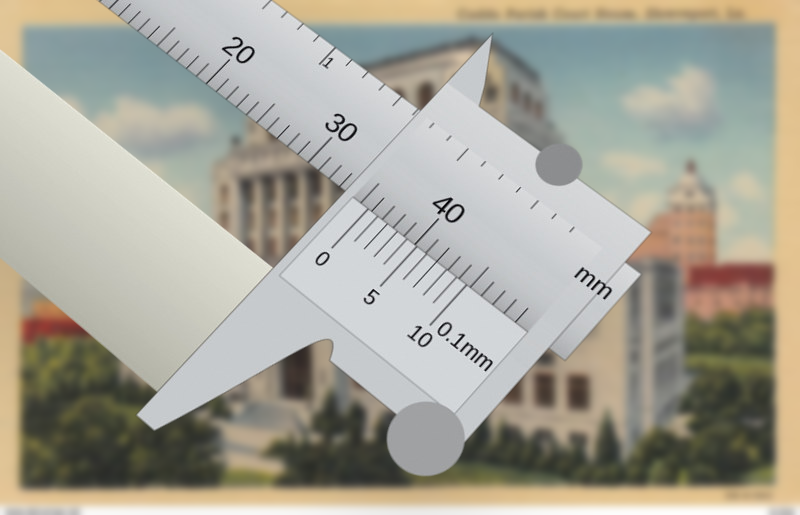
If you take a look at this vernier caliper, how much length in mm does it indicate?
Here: 35.7 mm
